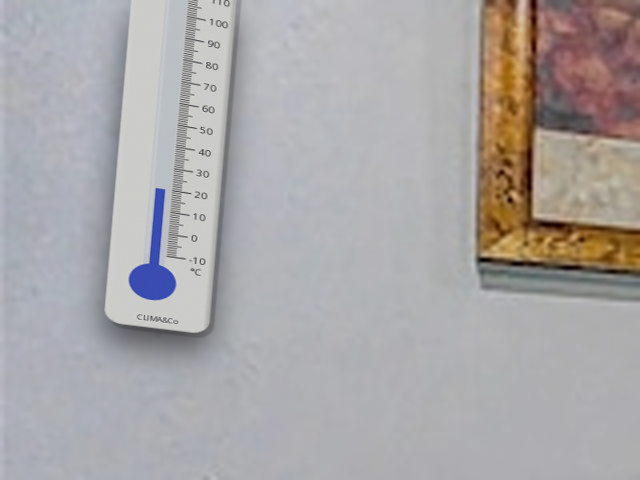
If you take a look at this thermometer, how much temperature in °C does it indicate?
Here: 20 °C
